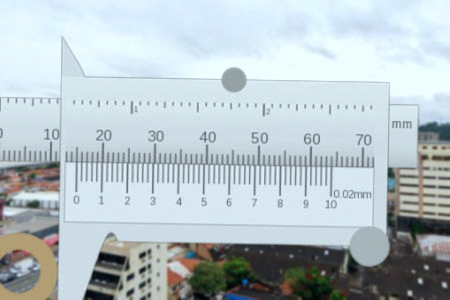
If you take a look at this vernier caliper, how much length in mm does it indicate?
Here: 15.0 mm
